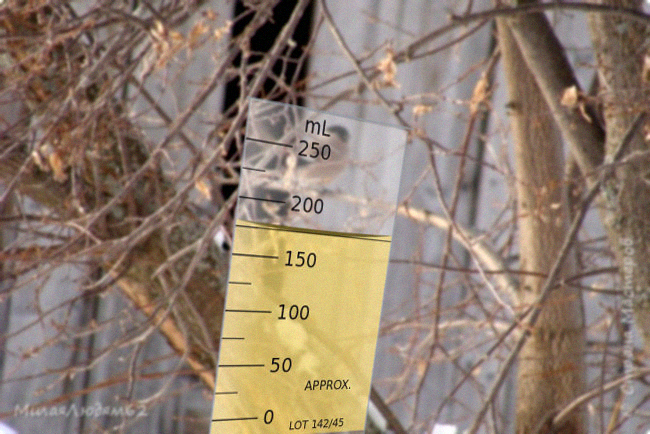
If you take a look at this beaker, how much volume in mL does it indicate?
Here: 175 mL
